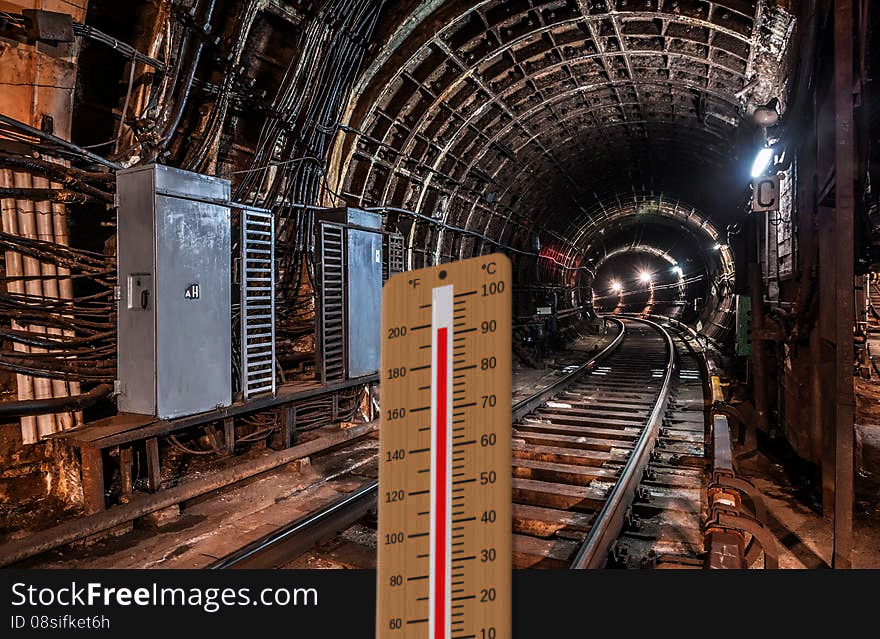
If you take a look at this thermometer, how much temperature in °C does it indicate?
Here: 92 °C
